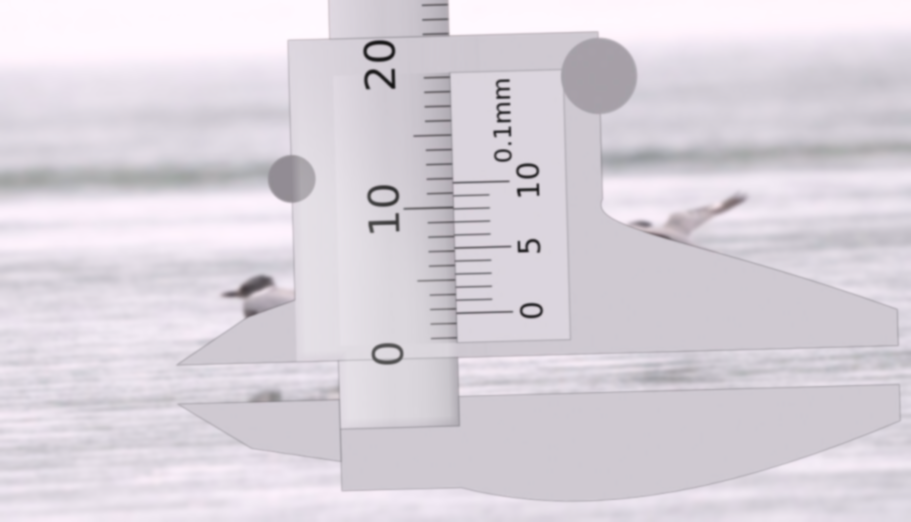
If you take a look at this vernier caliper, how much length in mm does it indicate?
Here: 2.7 mm
